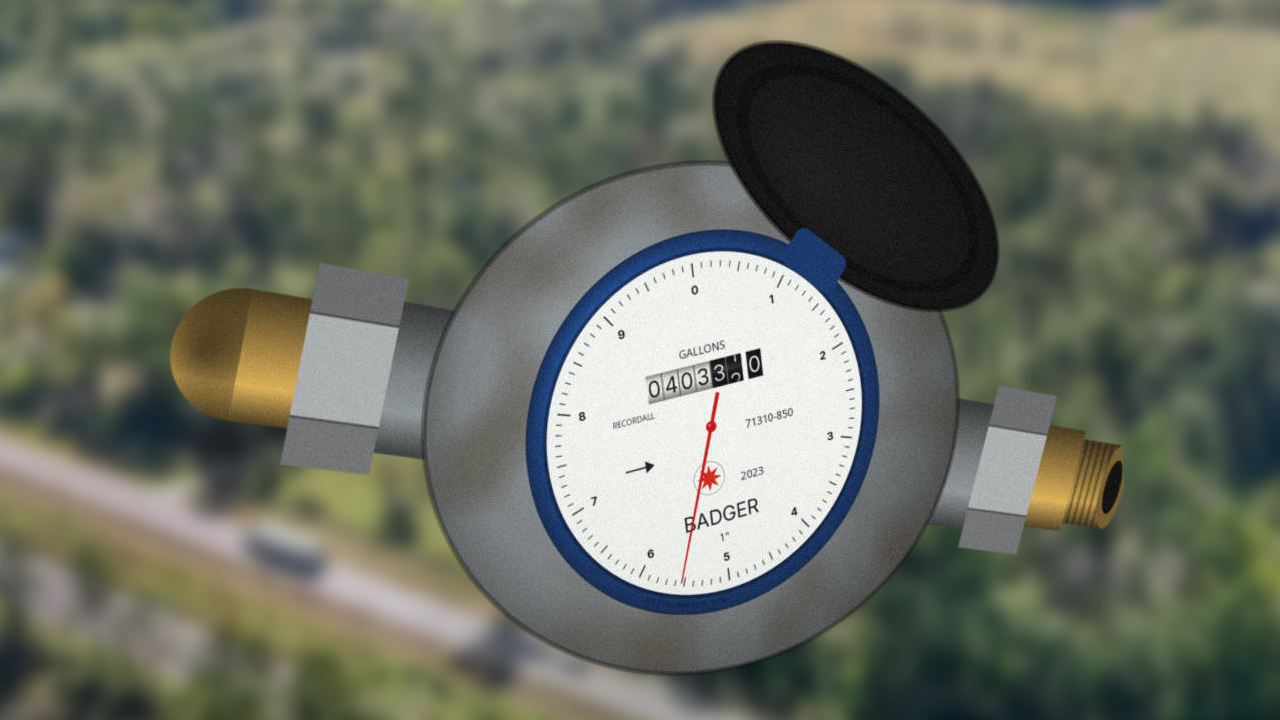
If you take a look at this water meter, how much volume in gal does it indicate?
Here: 403315.5 gal
